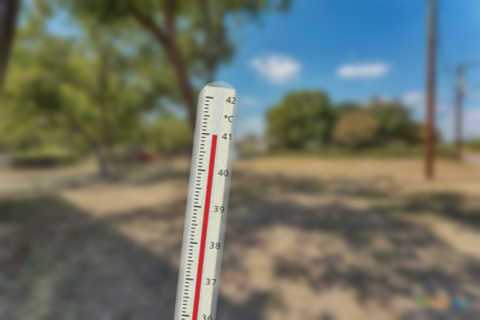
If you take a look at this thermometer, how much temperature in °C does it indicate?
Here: 41 °C
